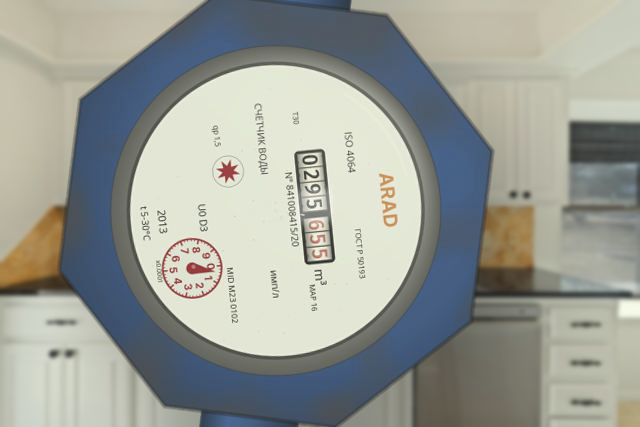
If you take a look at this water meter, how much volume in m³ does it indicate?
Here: 295.6550 m³
